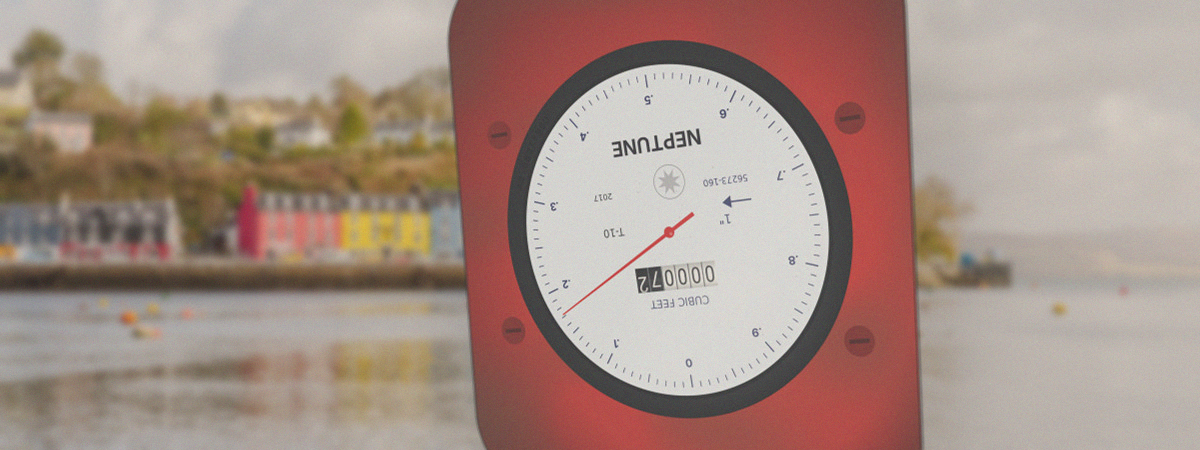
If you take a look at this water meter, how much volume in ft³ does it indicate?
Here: 72.17 ft³
